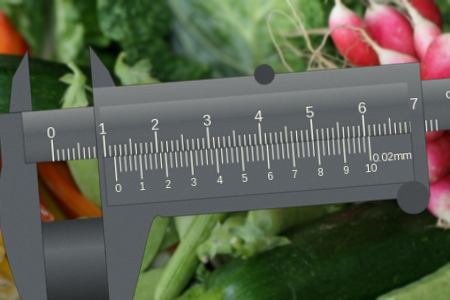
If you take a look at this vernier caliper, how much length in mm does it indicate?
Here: 11.8 mm
